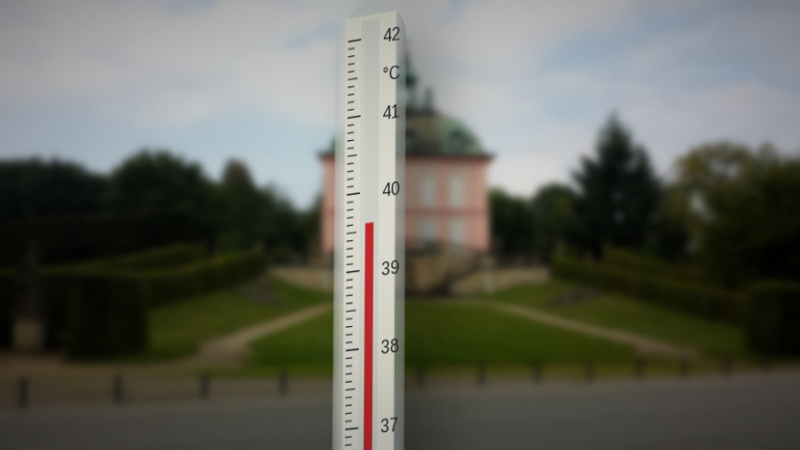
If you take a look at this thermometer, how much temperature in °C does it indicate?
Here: 39.6 °C
